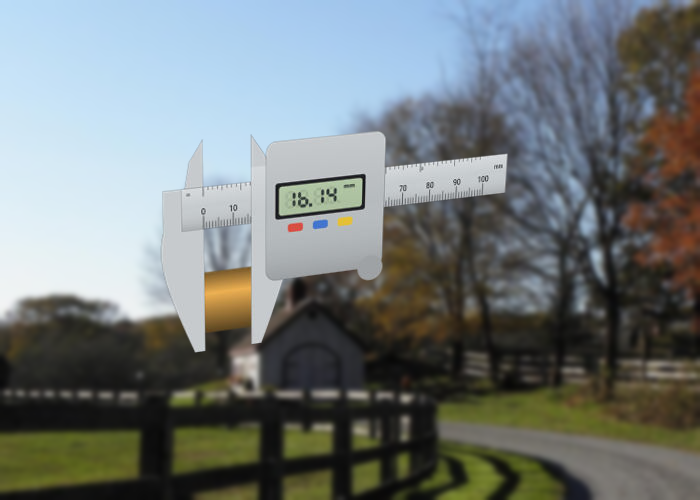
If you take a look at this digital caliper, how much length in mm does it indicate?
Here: 16.14 mm
